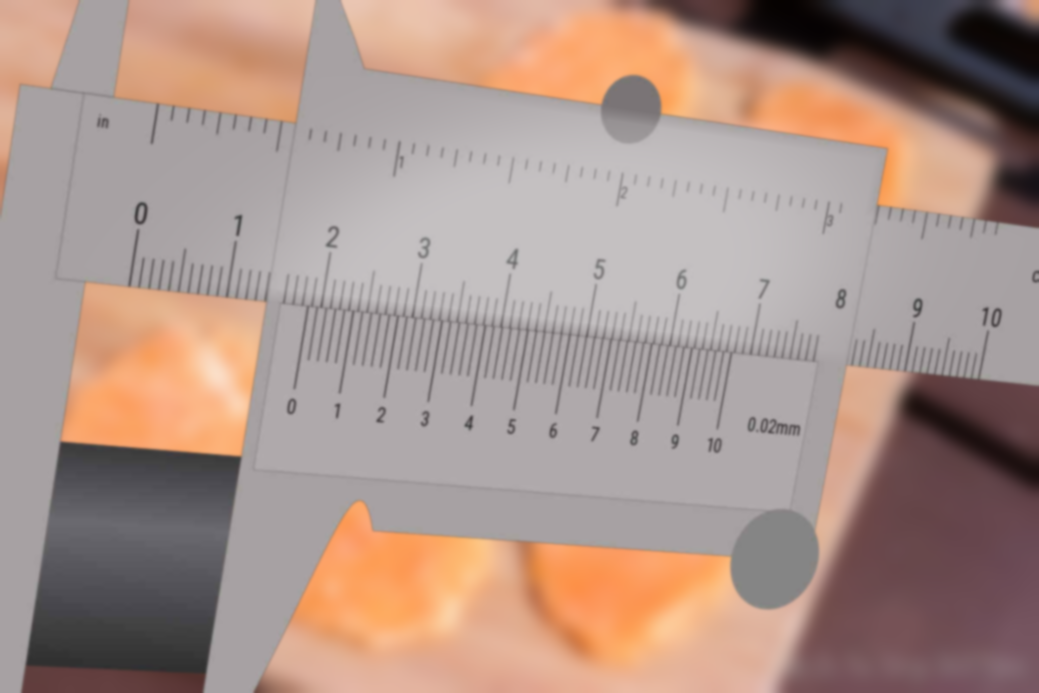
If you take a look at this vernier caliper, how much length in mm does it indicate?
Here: 18.6 mm
